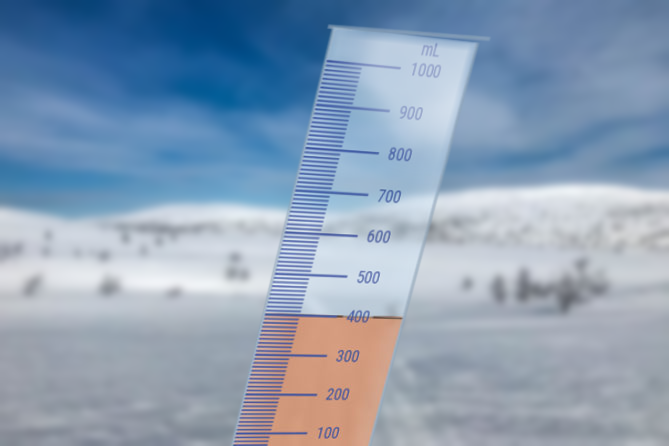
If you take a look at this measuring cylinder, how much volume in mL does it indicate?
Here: 400 mL
